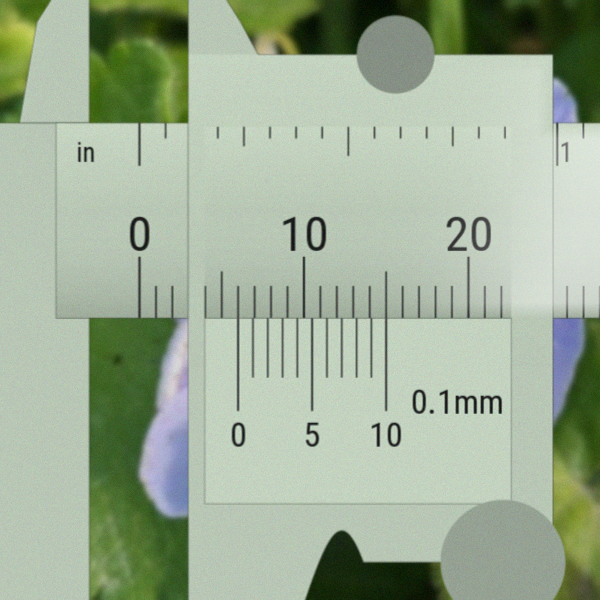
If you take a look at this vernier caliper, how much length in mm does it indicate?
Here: 6.0 mm
